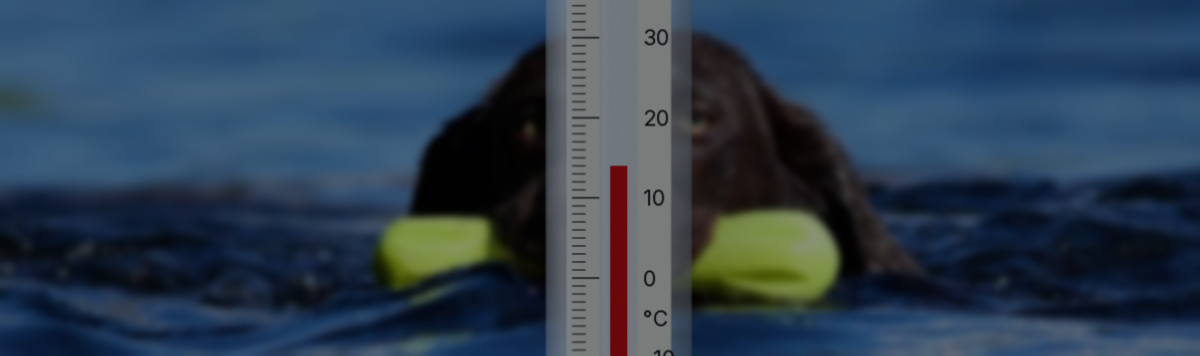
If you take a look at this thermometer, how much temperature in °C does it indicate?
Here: 14 °C
